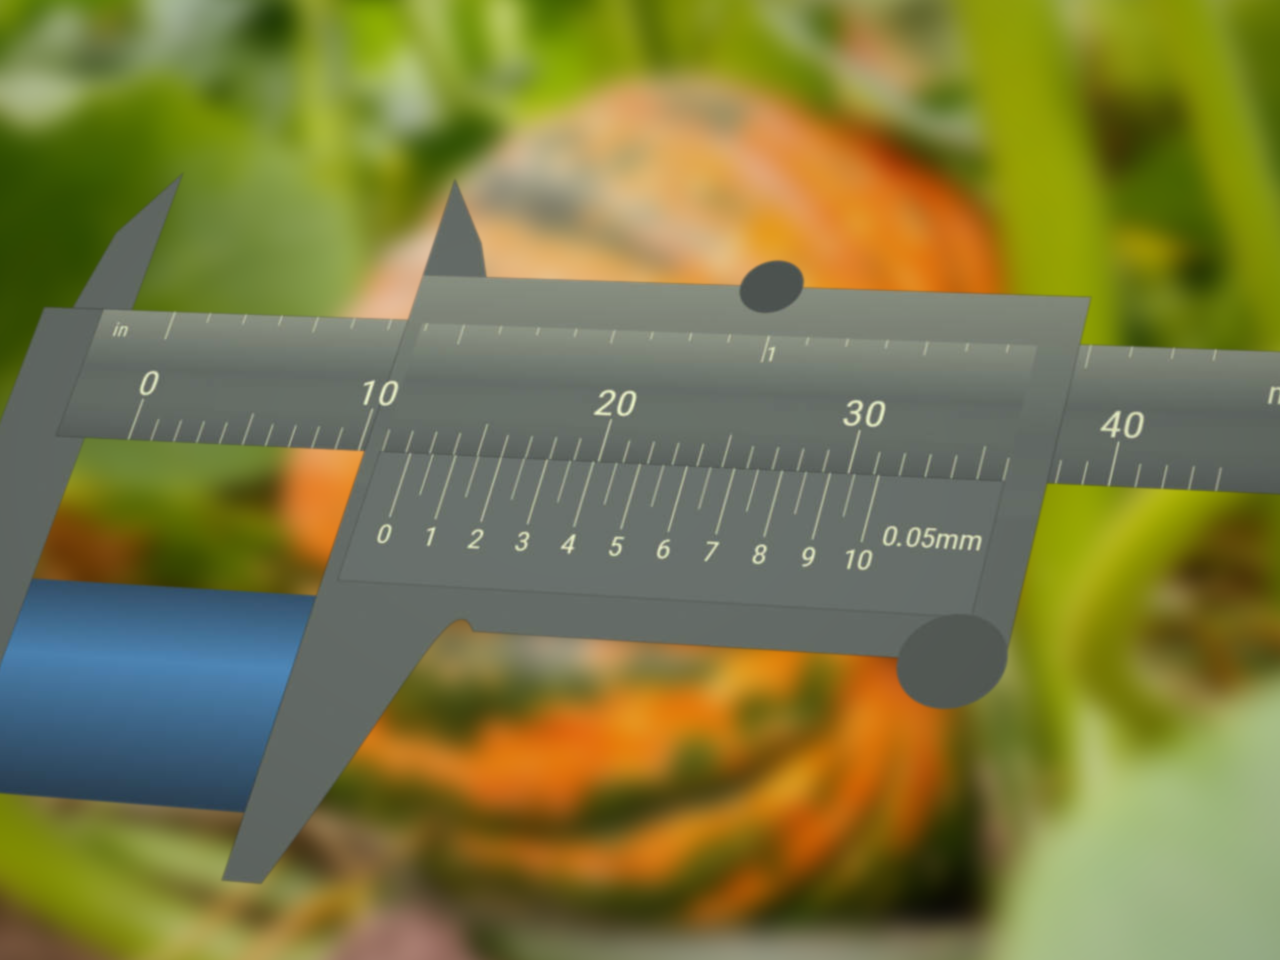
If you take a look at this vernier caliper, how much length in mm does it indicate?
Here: 12.2 mm
